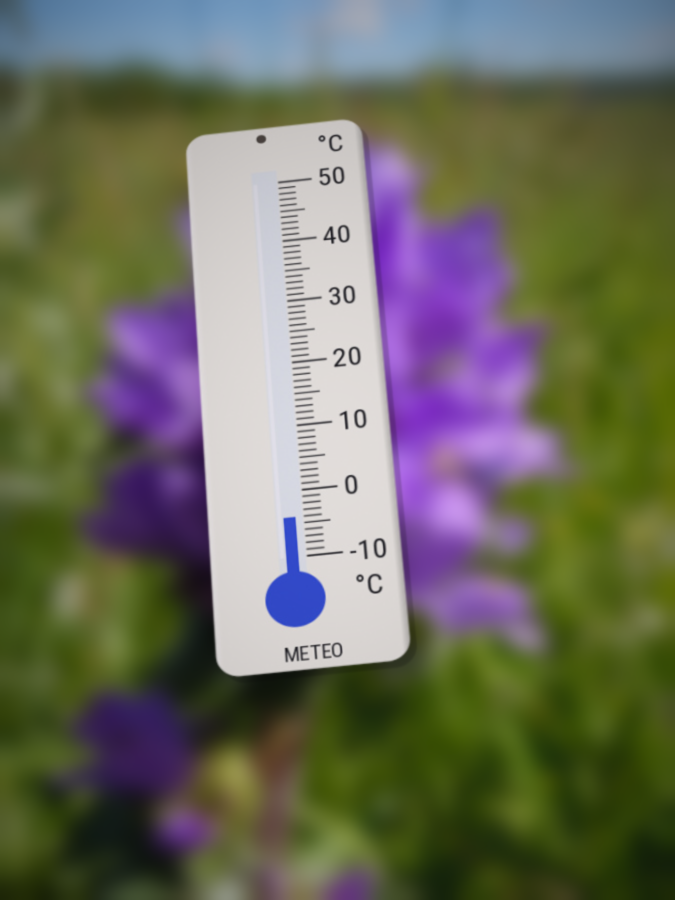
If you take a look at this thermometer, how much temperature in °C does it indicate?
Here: -4 °C
